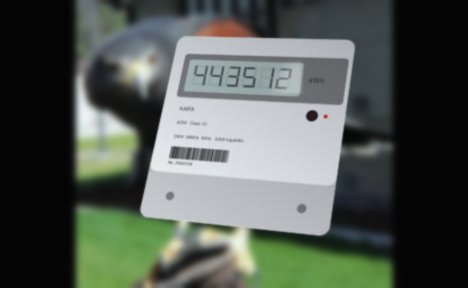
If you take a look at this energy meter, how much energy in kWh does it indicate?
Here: 443512 kWh
